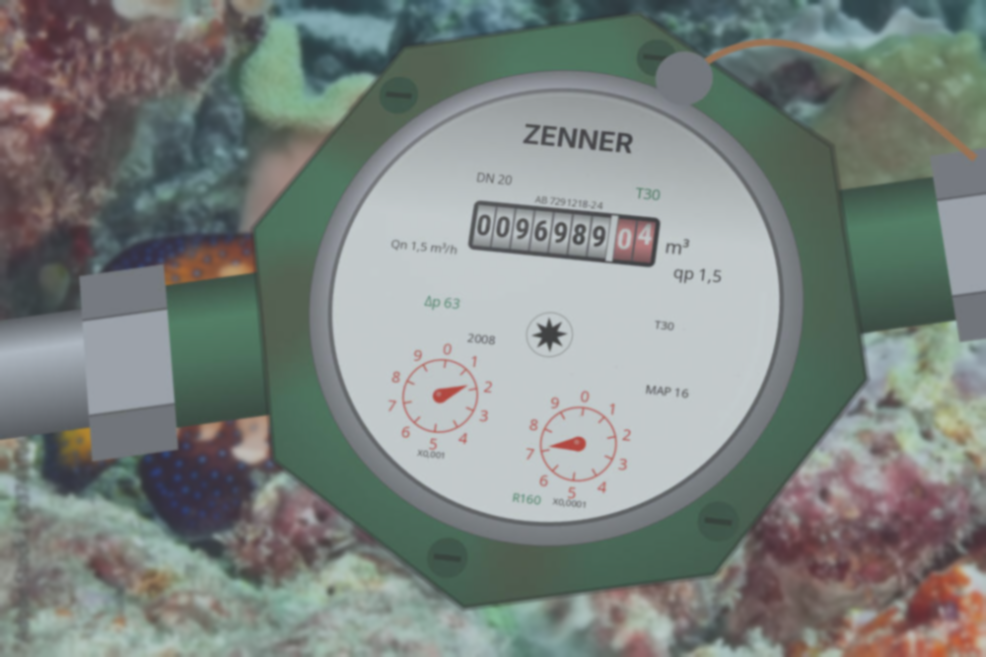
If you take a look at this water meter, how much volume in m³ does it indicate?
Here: 96989.0417 m³
